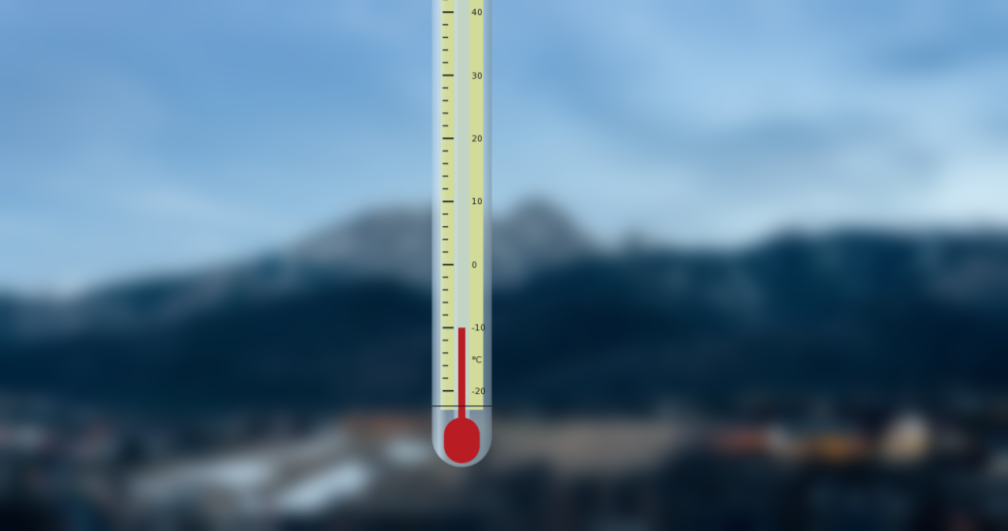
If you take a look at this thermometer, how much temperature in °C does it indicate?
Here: -10 °C
